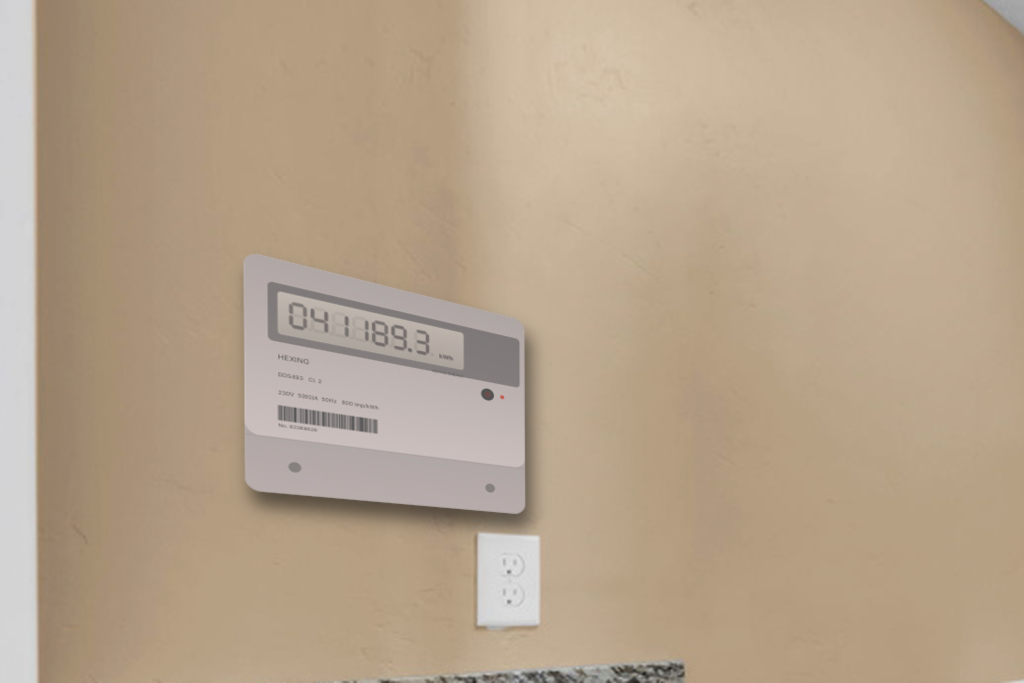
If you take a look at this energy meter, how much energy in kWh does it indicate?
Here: 41189.3 kWh
